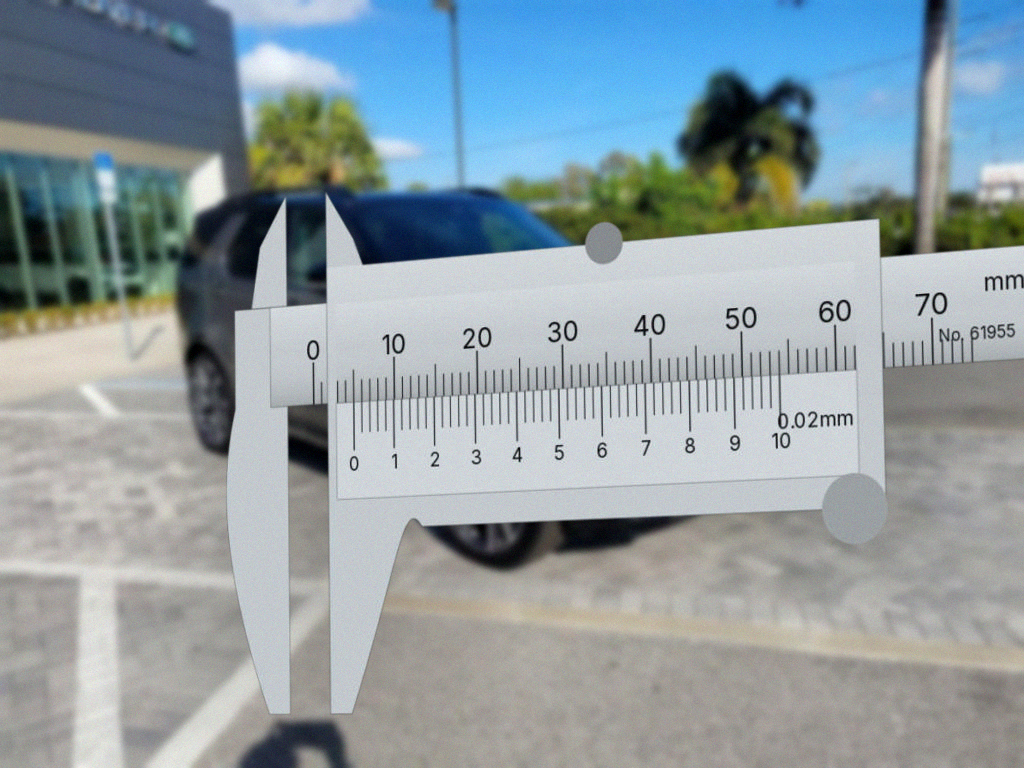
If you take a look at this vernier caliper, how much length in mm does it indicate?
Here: 5.0 mm
